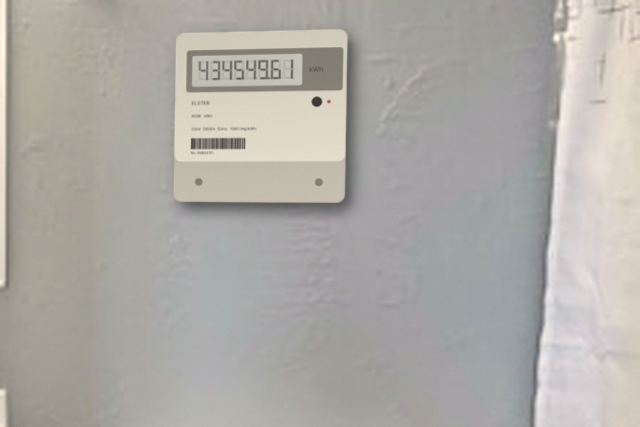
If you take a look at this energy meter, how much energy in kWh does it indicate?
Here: 434549.61 kWh
